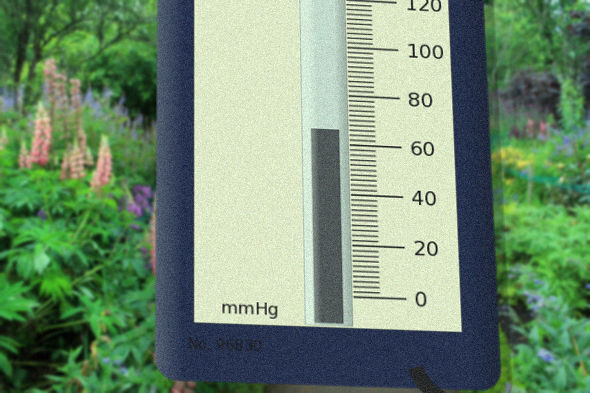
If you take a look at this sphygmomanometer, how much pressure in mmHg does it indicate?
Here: 66 mmHg
